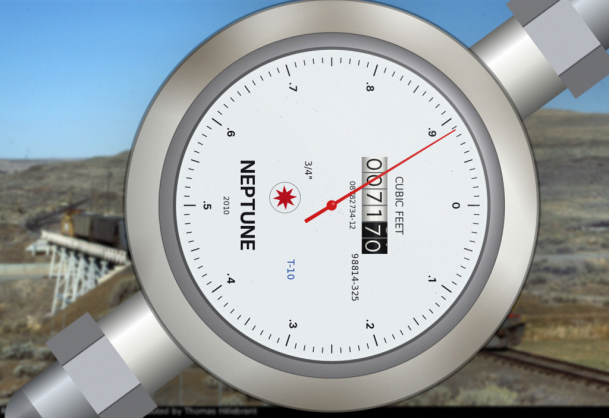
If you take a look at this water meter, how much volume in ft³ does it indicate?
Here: 7169.91 ft³
